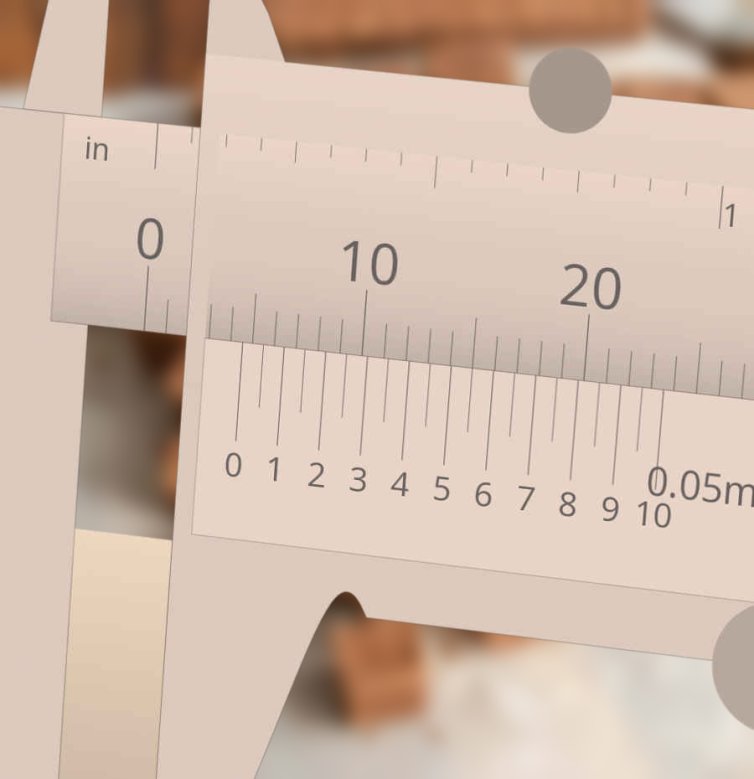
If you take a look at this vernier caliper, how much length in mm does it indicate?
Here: 4.55 mm
